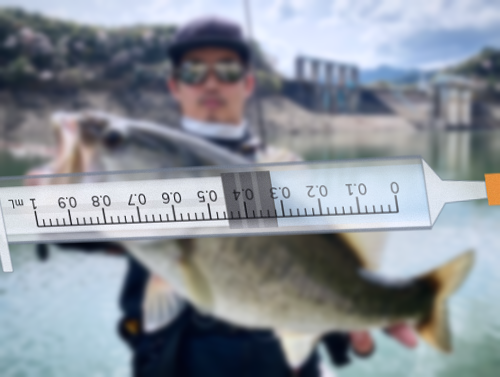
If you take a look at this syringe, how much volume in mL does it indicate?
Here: 0.32 mL
